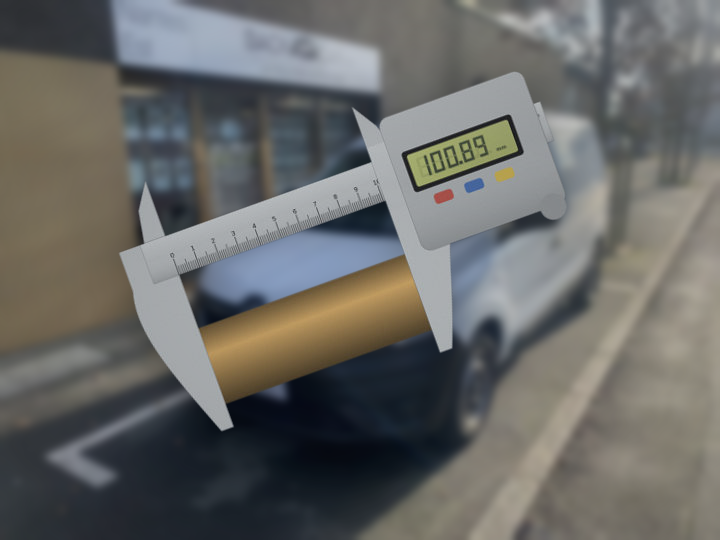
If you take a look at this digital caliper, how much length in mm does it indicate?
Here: 100.89 mm
